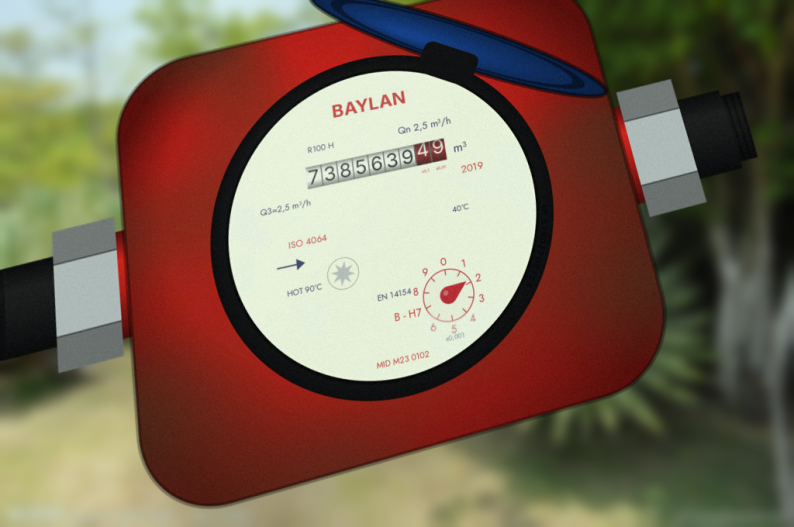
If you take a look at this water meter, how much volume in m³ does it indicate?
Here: 7385639.491 m³
